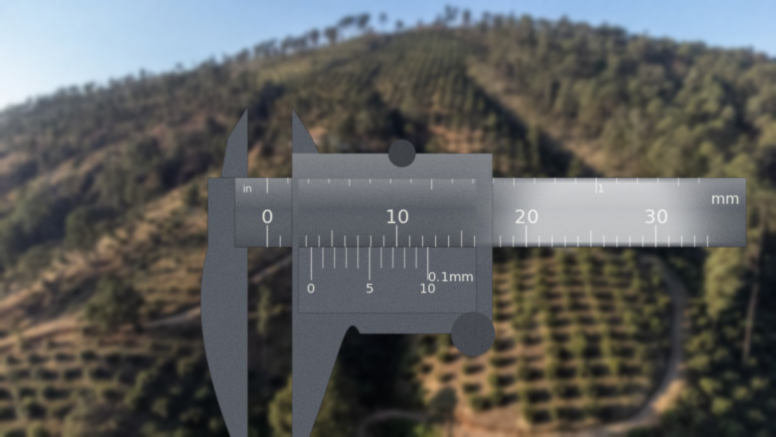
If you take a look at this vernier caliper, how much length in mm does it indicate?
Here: 3.4 mm
